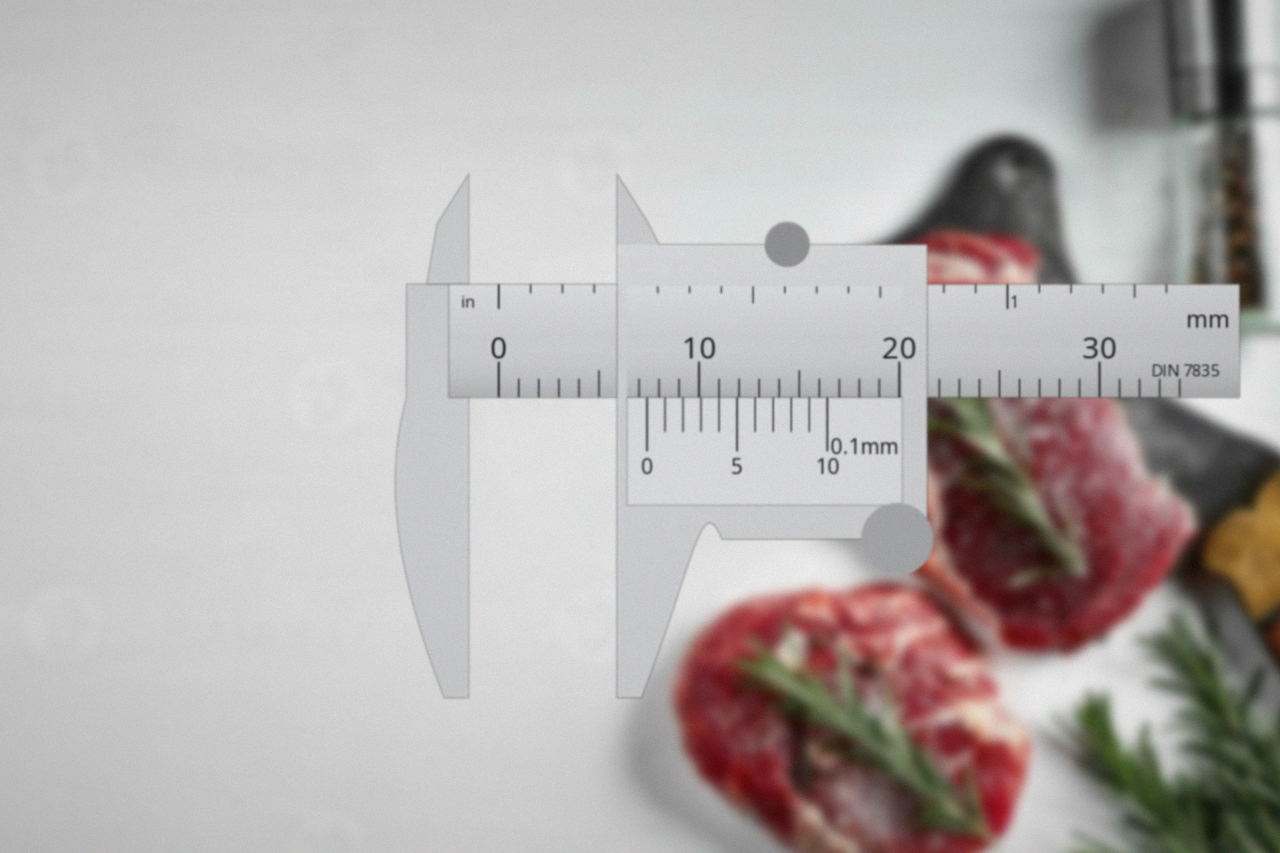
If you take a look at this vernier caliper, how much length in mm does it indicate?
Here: 7.4 mm
